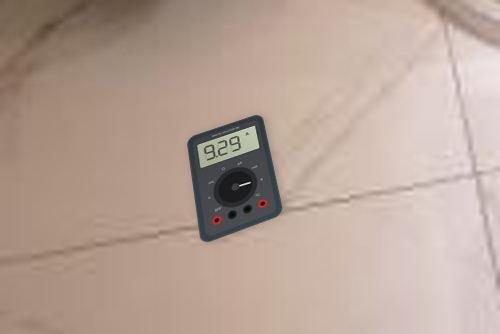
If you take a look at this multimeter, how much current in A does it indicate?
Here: 9.29 A
